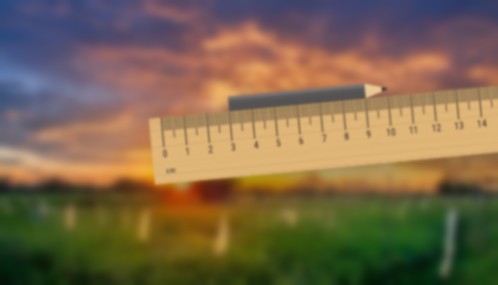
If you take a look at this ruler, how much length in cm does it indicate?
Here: 7 cm
